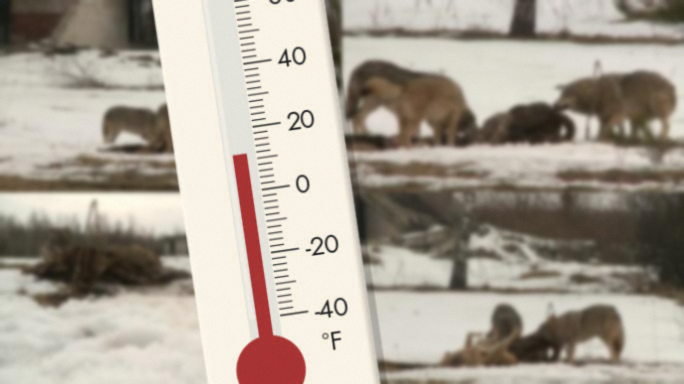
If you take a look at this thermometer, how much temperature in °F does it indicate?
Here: 12 °F
